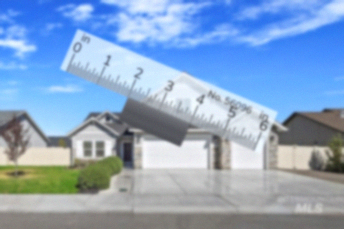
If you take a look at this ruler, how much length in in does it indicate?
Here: 2 in
